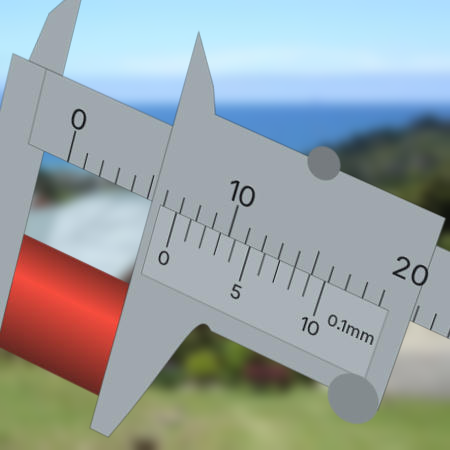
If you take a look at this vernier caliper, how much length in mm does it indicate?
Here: 6.8 mm
